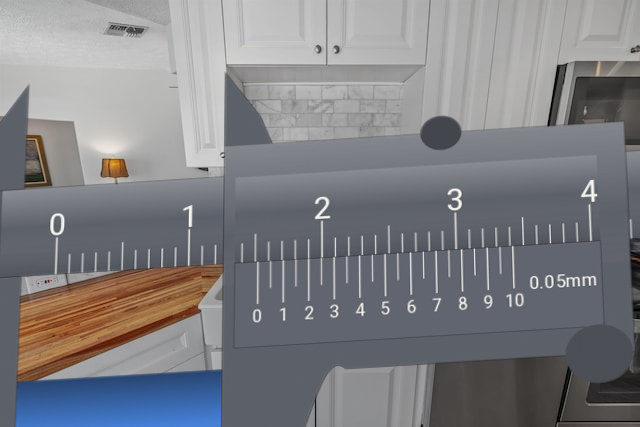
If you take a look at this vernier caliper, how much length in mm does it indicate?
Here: 15.2 mm
